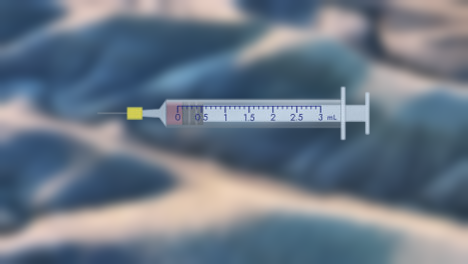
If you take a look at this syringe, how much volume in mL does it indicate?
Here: 0.1 mL
